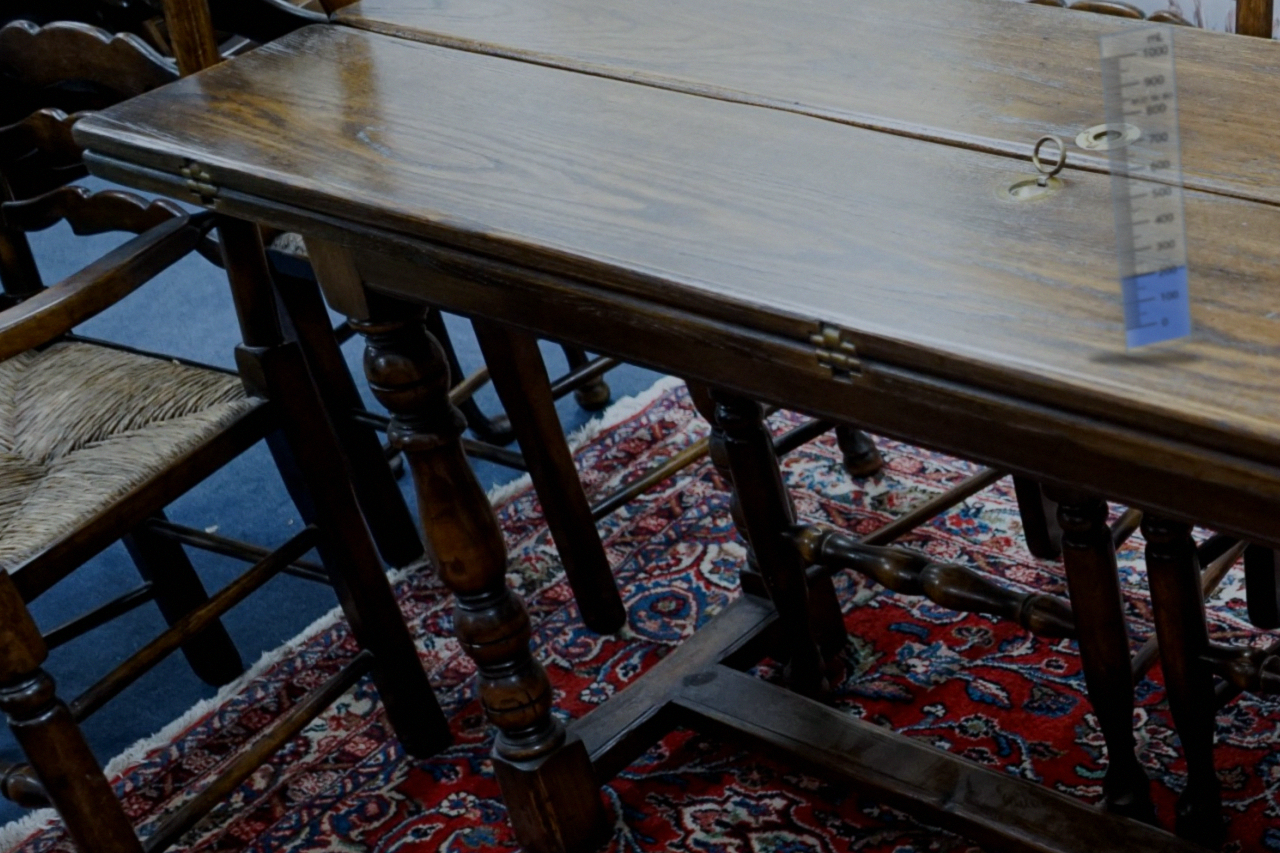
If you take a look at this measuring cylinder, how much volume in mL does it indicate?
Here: 200 mL
